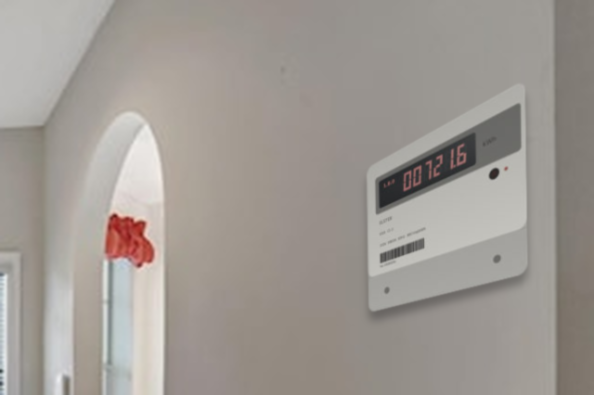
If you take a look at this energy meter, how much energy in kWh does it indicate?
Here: 721.6 kWh
